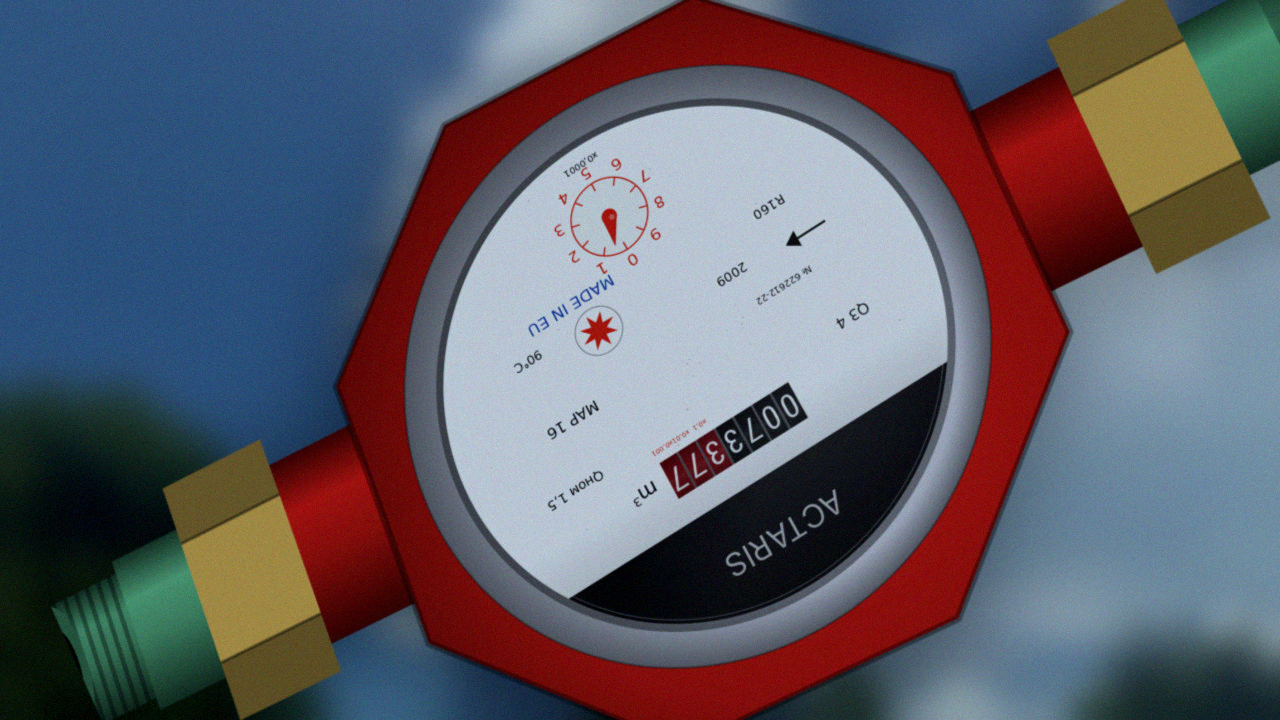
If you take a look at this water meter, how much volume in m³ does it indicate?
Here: 73.3770 m³
